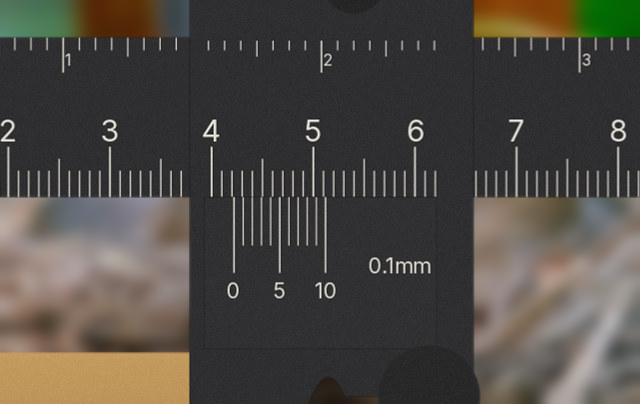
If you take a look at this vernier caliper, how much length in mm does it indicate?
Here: 42.2 mm
